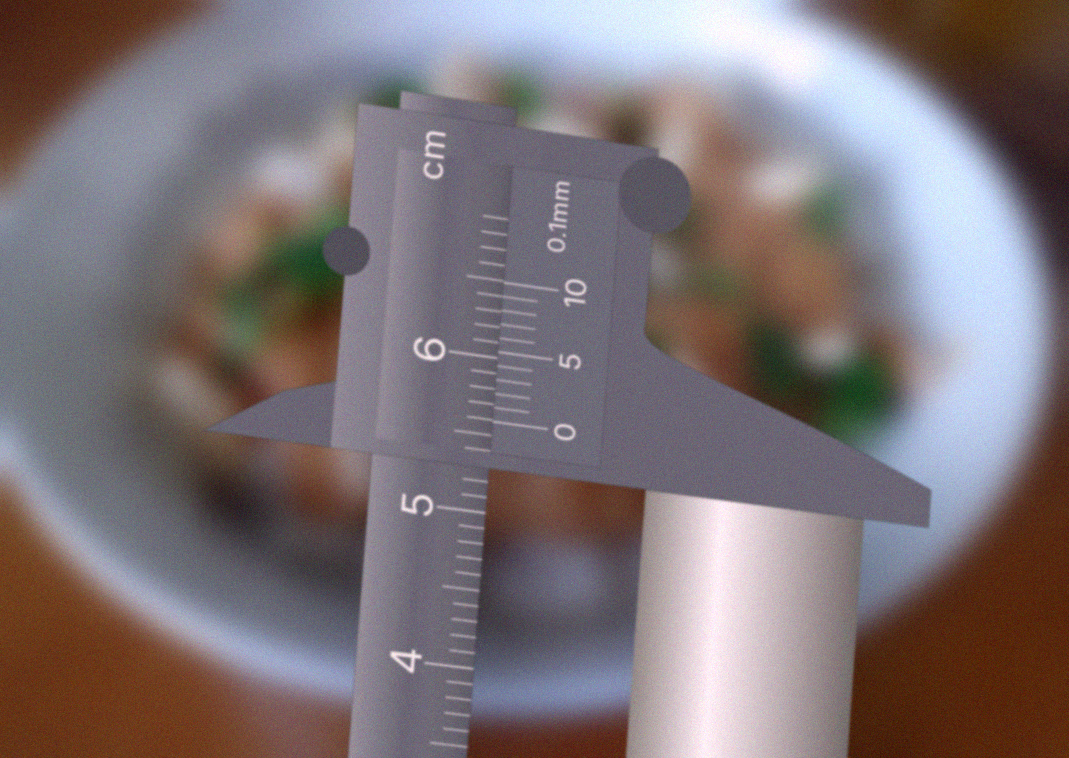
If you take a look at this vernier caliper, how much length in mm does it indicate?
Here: 55.9 mm
